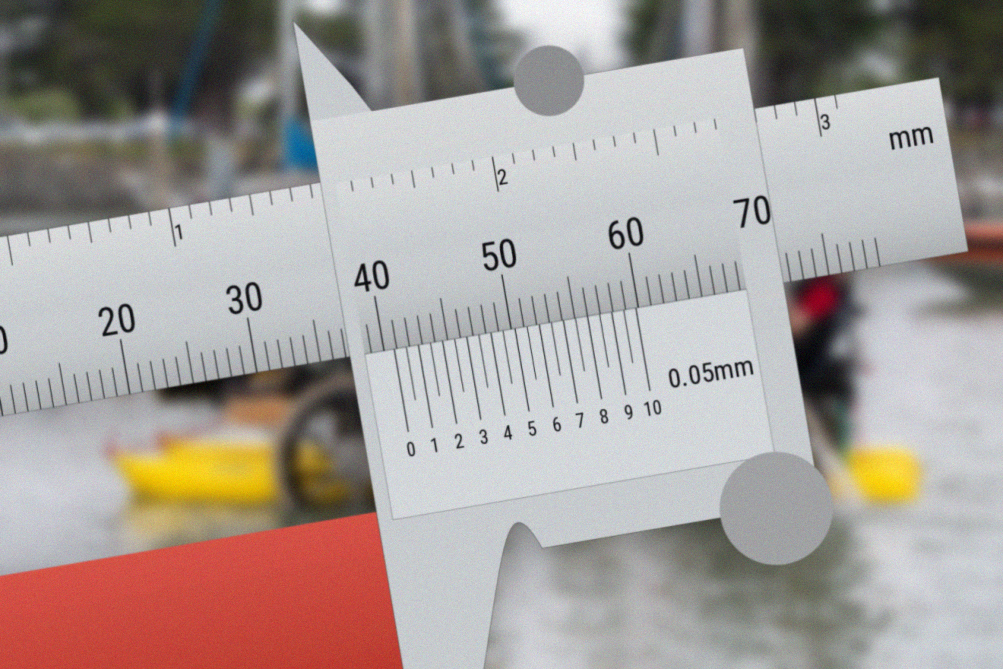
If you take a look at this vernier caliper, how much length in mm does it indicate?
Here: 40.8 mm
